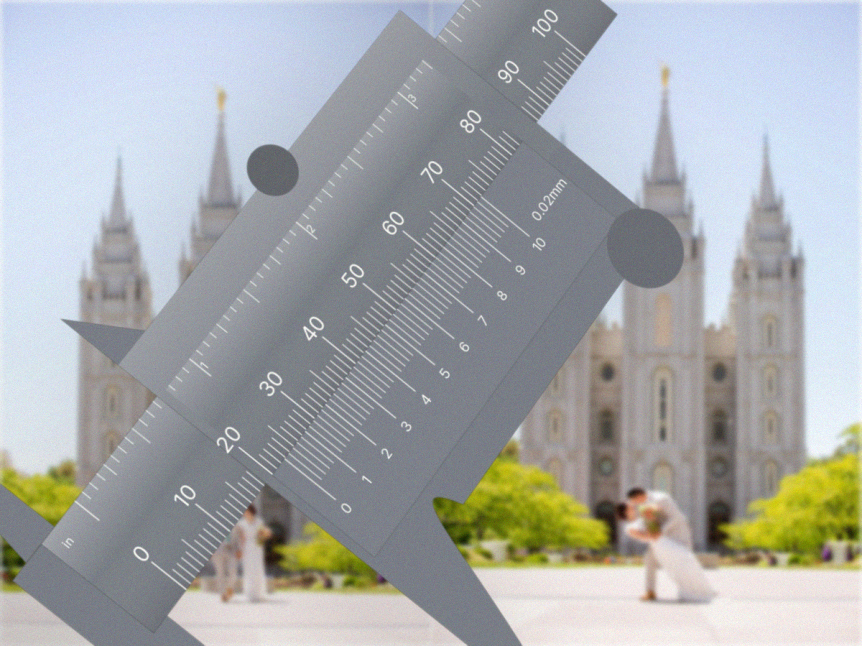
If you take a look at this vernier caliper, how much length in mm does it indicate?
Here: 22.8 mm
